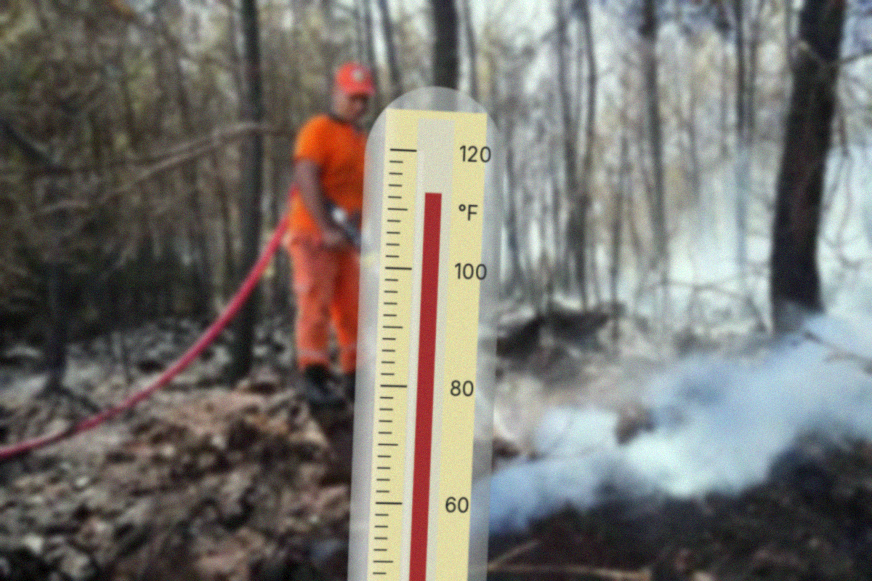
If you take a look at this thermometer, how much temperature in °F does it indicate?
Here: 113 °F
